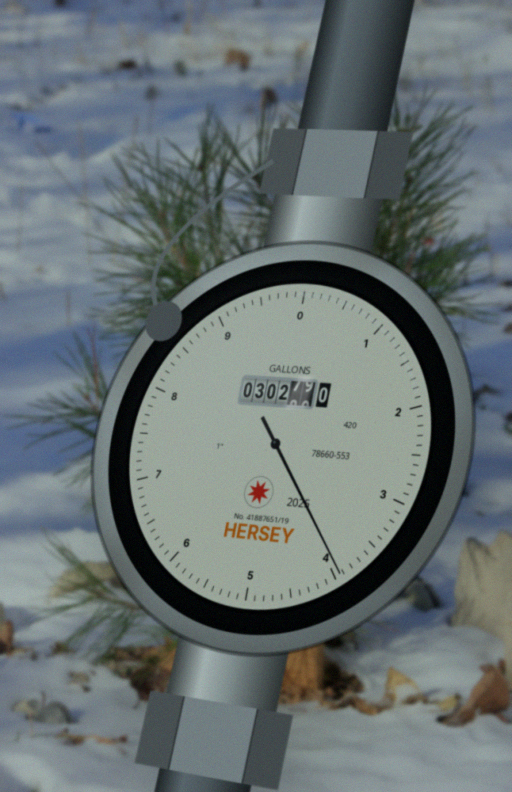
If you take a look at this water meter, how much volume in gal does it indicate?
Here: 302793.9 gal
